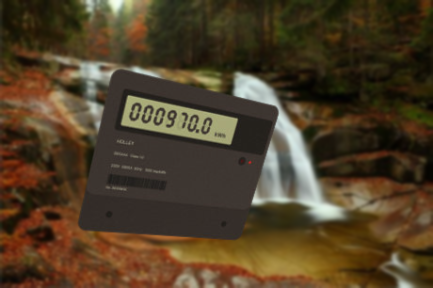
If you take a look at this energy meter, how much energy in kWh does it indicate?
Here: 970.0 kWh
